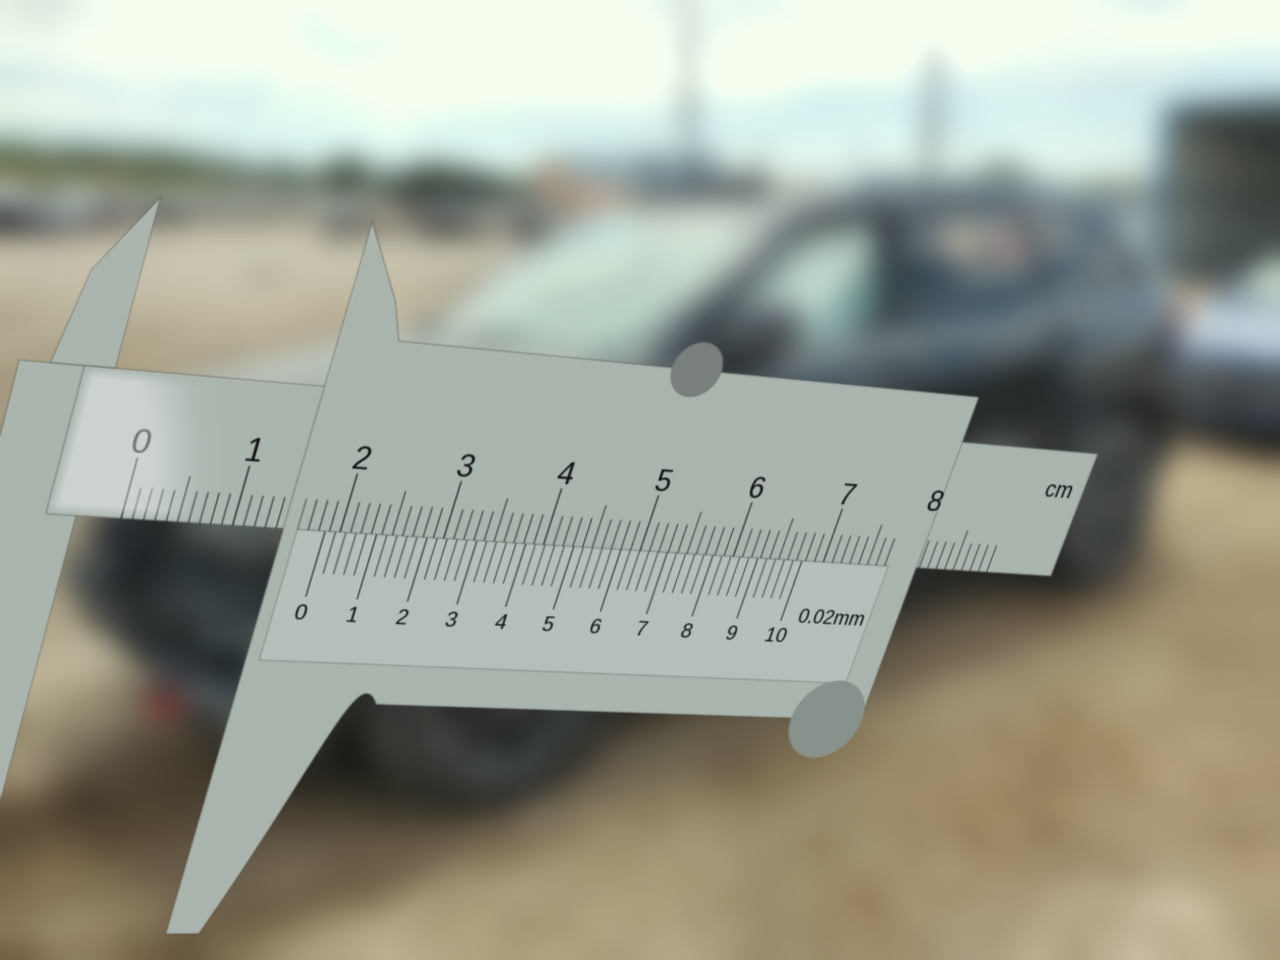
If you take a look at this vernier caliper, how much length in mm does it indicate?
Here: 18.6 mm
